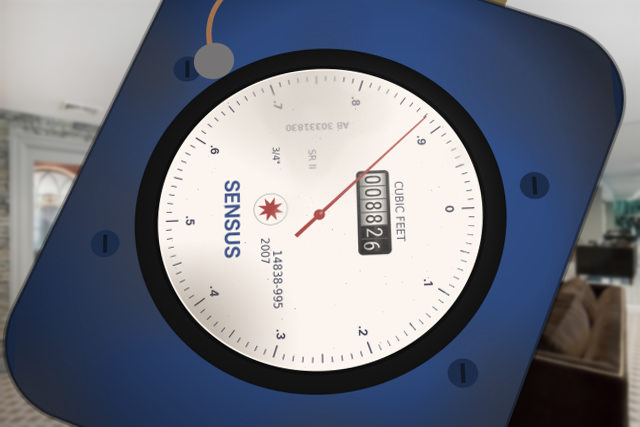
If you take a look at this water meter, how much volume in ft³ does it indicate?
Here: 8825.88 ft³
